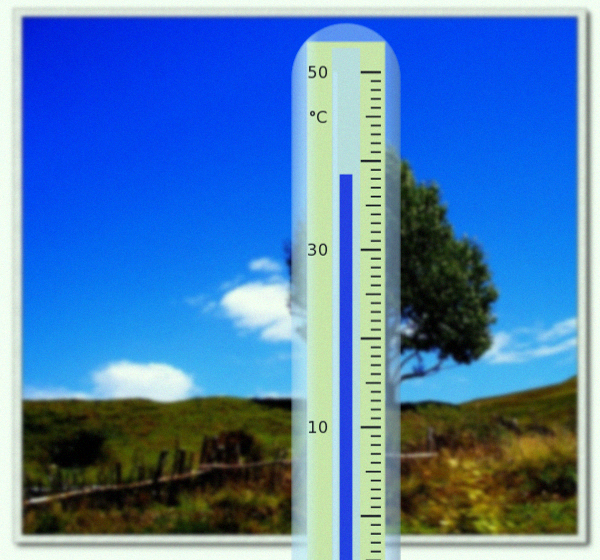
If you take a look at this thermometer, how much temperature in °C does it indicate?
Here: 38.5 °C
